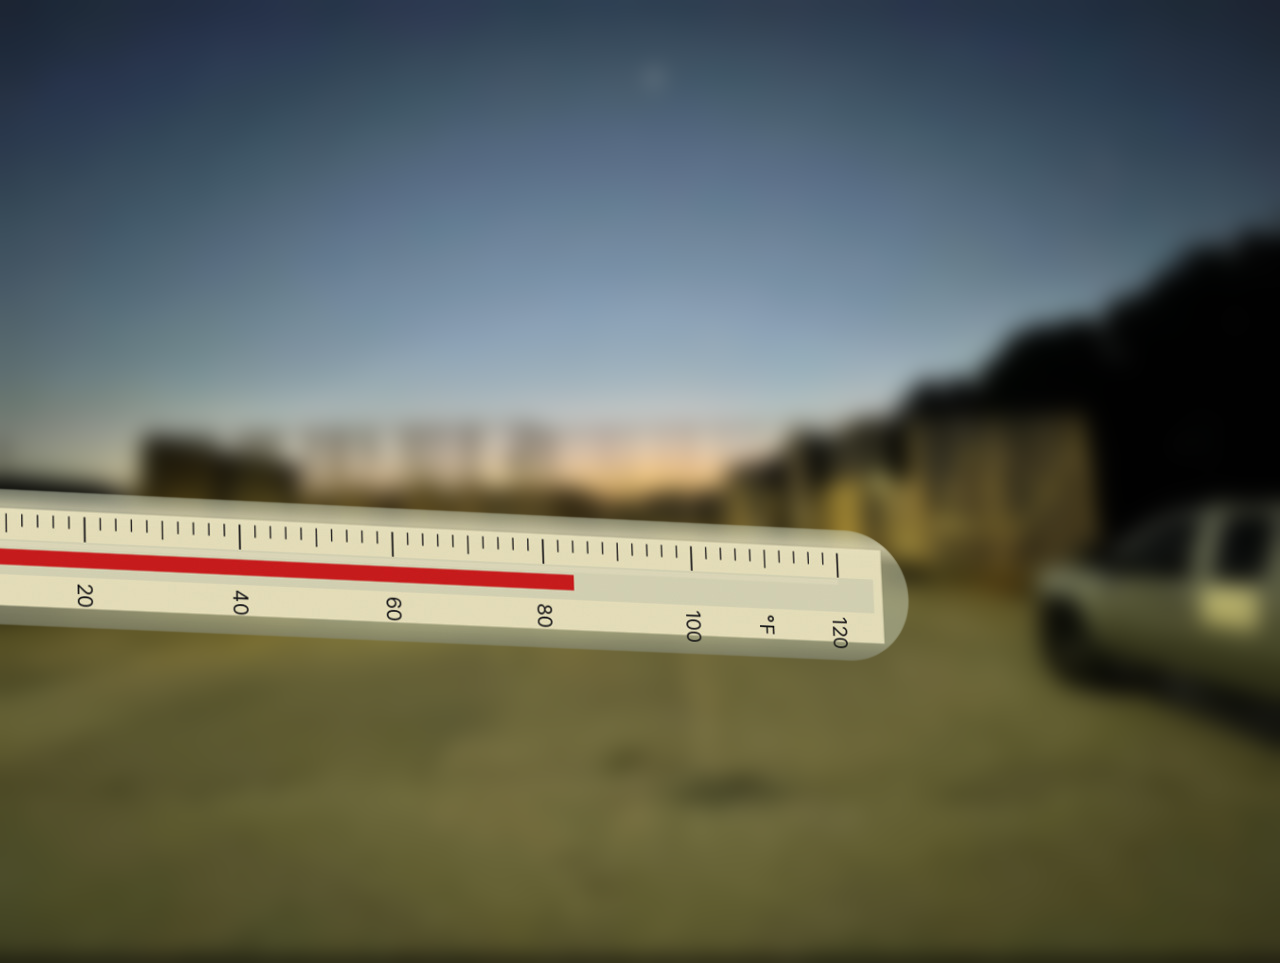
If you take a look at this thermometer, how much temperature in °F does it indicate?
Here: 84 °F
